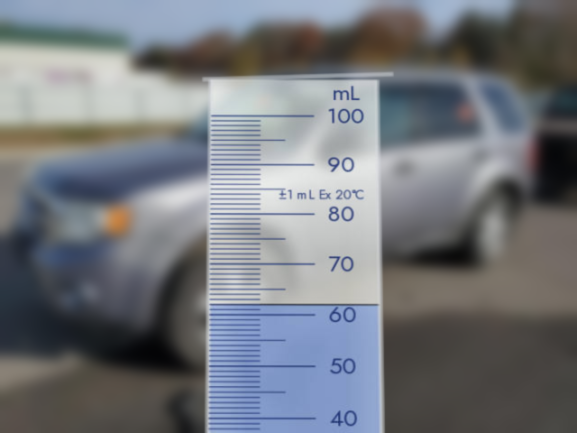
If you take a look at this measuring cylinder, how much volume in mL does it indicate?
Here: 62 mL
